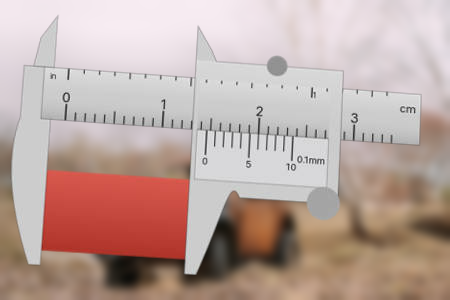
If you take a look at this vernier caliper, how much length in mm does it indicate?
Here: 14.6 mm
